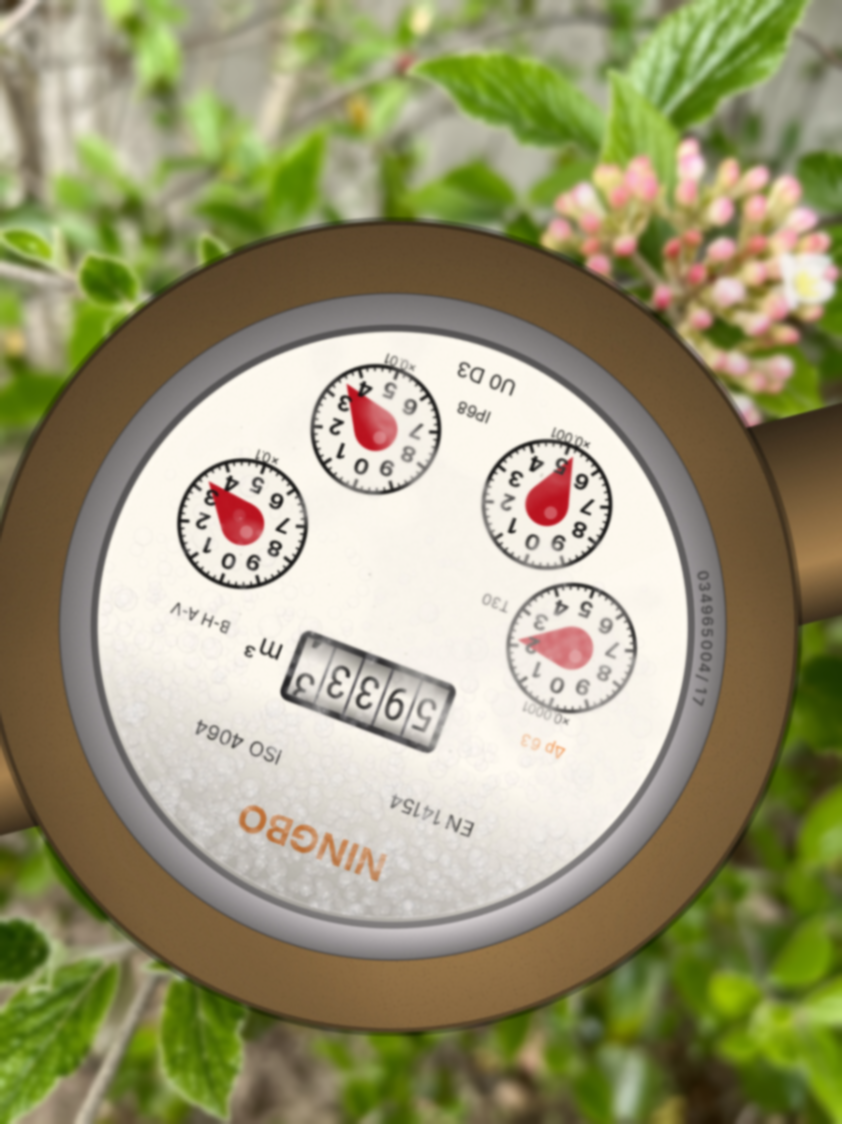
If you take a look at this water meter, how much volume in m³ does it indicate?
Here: 59333.3352 m³
